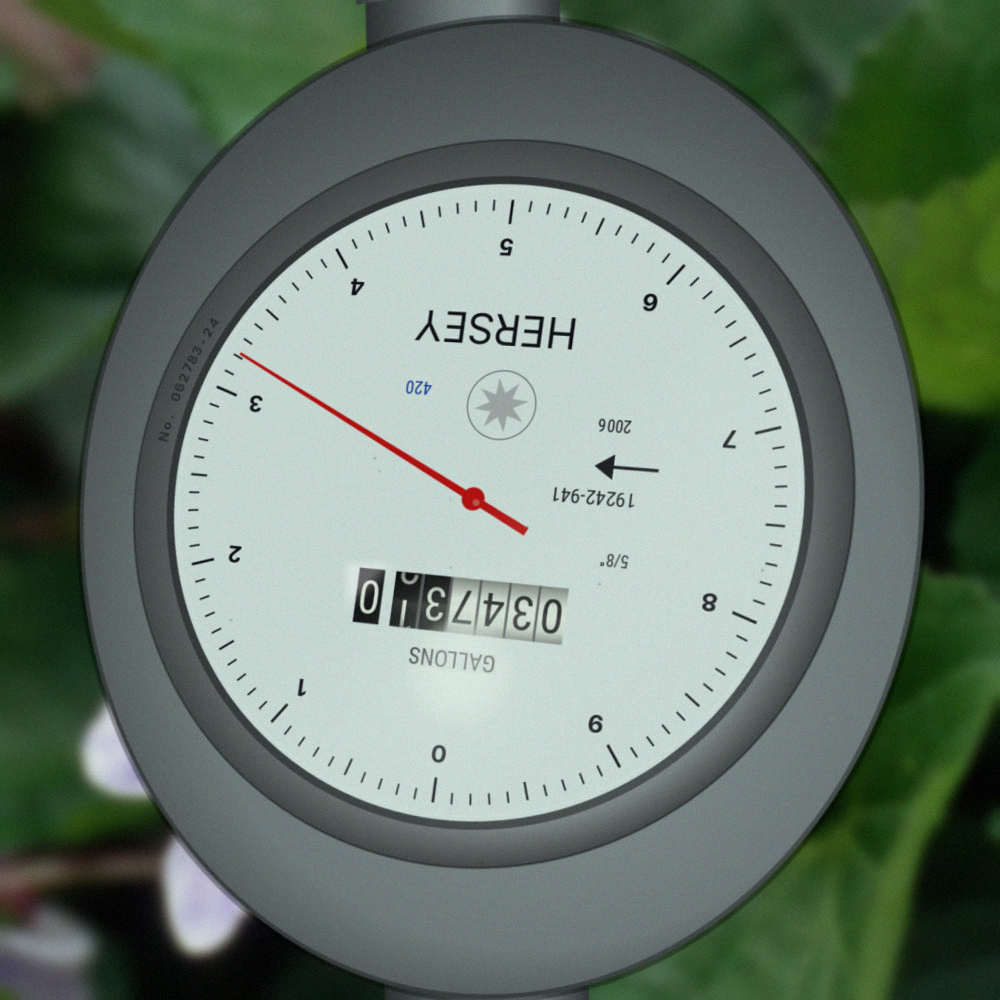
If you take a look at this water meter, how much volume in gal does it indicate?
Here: 347313.2 gal
